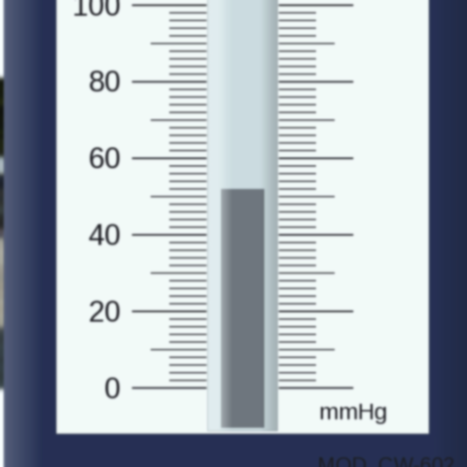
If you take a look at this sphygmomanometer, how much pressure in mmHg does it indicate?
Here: 52 mmHg
